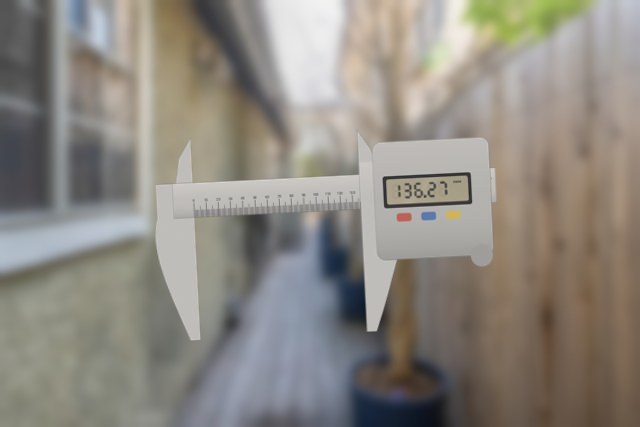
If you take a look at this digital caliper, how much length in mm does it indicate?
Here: 136.27 mm
